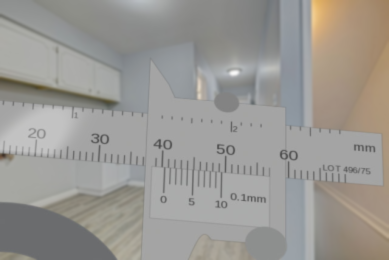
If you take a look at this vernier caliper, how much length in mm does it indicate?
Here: 40.4 mm
